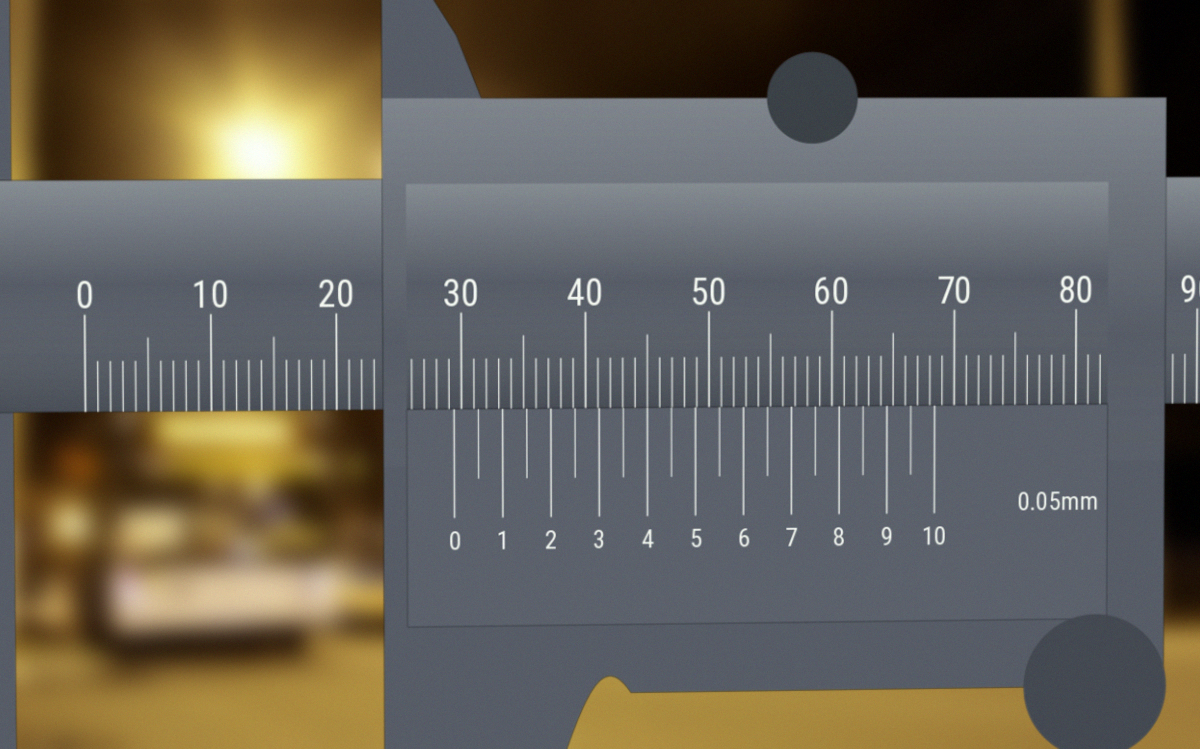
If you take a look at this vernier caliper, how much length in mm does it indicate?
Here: 29.4 mm
